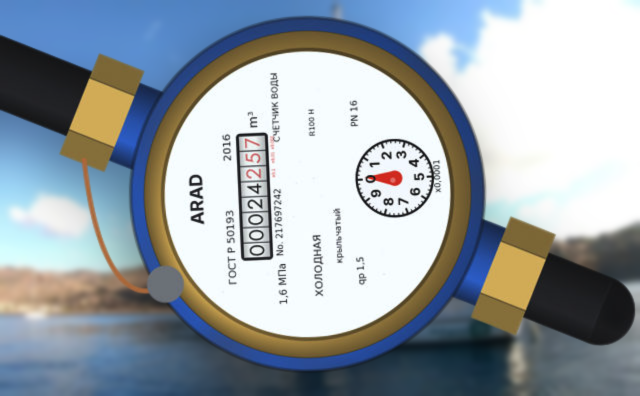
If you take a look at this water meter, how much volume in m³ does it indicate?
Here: 24.2570 m³
